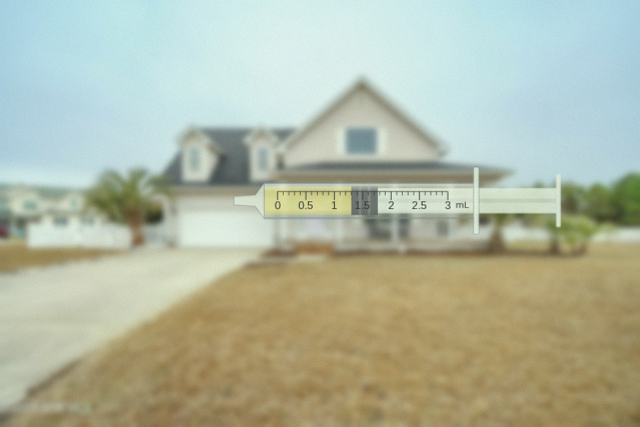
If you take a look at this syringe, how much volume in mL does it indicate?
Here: 1.3 mL
